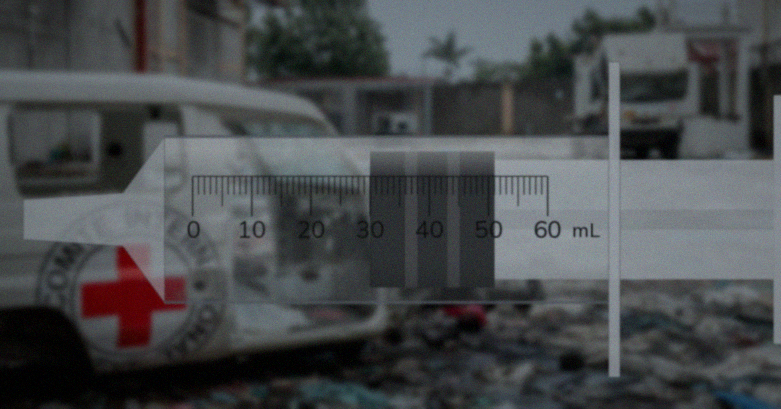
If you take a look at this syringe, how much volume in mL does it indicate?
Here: 30 mL
